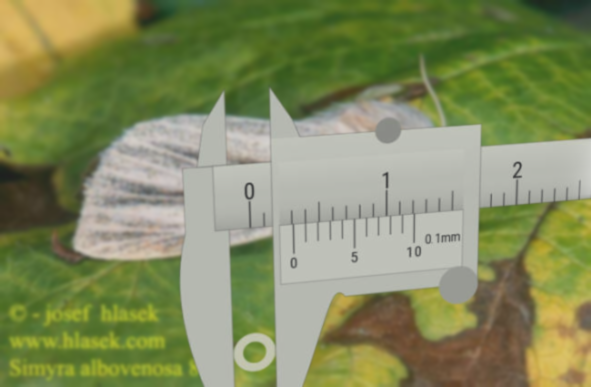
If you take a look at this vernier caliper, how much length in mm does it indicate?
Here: 3.1 mm
